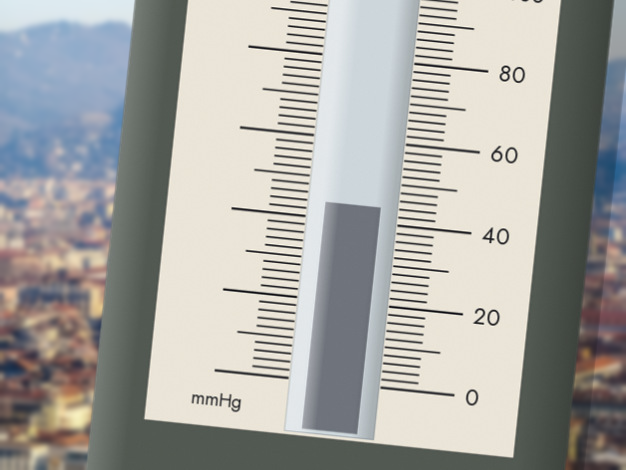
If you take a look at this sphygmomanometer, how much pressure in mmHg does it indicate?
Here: 44 mmHg
